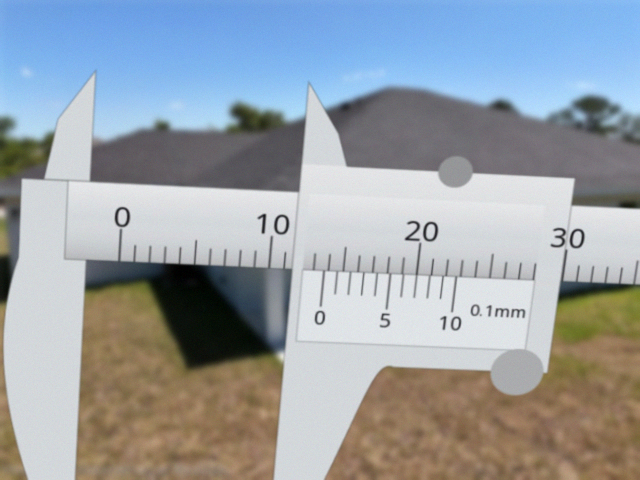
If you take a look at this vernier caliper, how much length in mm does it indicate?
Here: 13.7 mm
